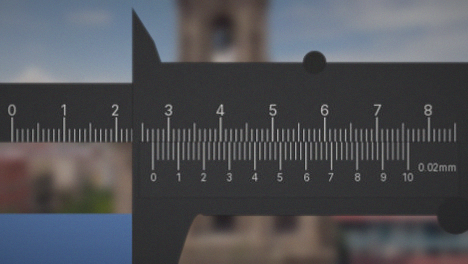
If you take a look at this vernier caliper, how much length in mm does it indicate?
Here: 27.0 mm
